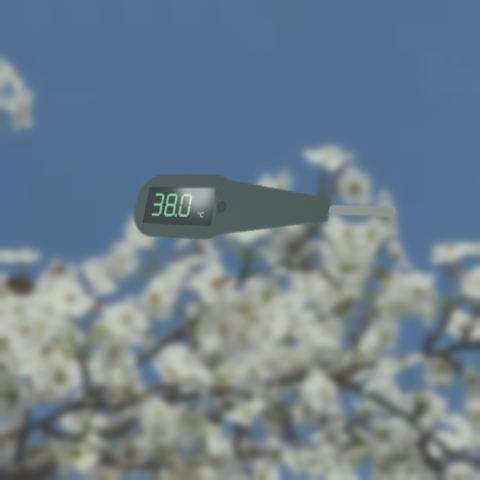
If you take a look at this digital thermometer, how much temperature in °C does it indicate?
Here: 38.0 °C
